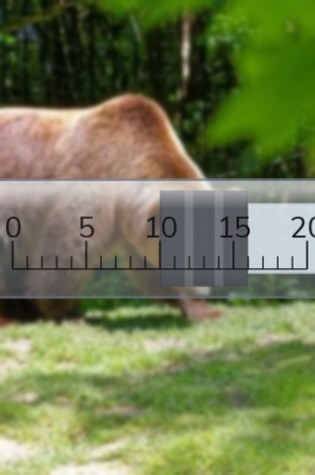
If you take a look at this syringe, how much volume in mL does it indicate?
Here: 10 mL
